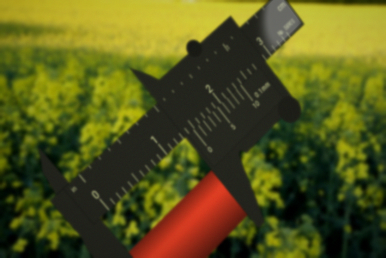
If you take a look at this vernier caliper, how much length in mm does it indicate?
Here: 14.8 mm
